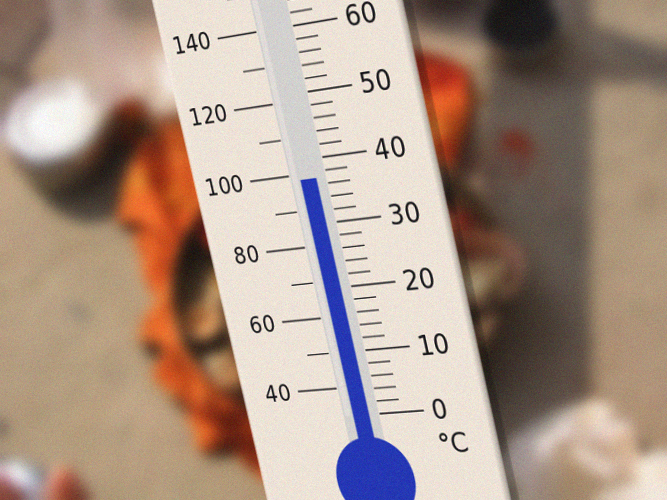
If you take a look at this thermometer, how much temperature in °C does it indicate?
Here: 37 °C
